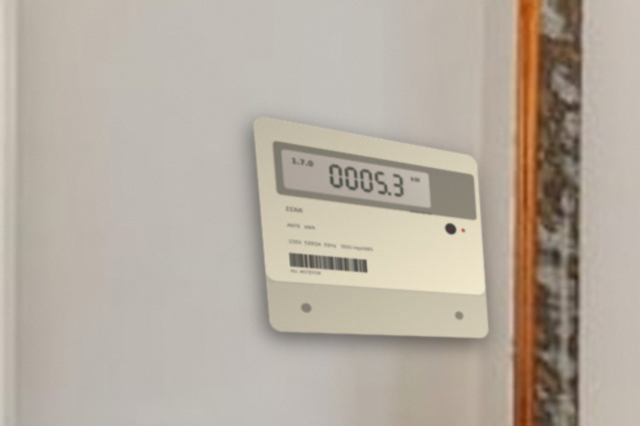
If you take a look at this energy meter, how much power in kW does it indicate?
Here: 5.3 kW
